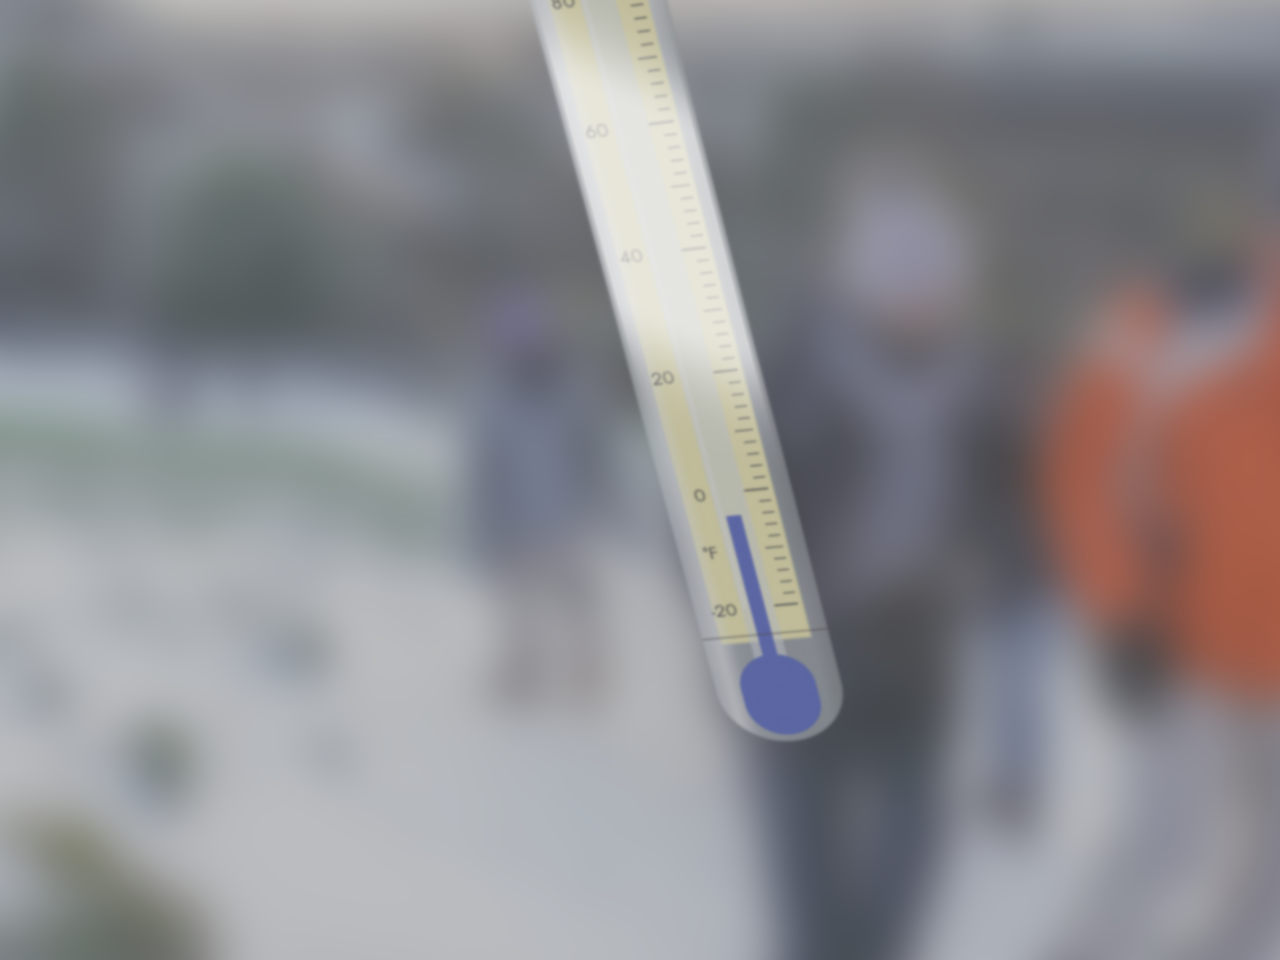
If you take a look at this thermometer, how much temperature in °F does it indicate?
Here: -4 °F
